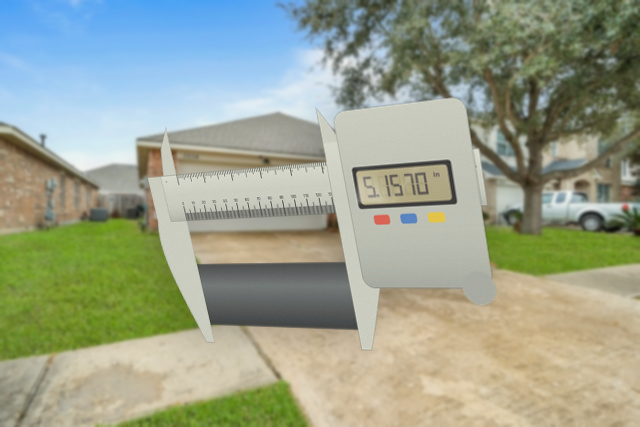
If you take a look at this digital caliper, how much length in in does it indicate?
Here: 5.1570 in
